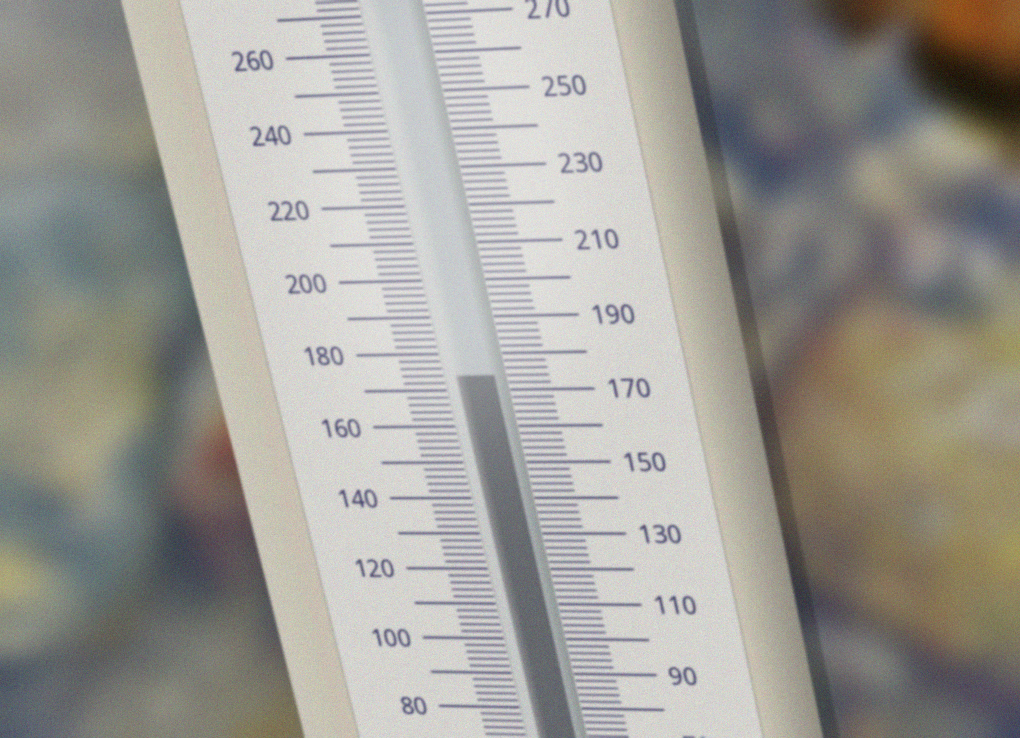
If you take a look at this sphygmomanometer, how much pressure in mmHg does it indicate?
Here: 174 mmHg
